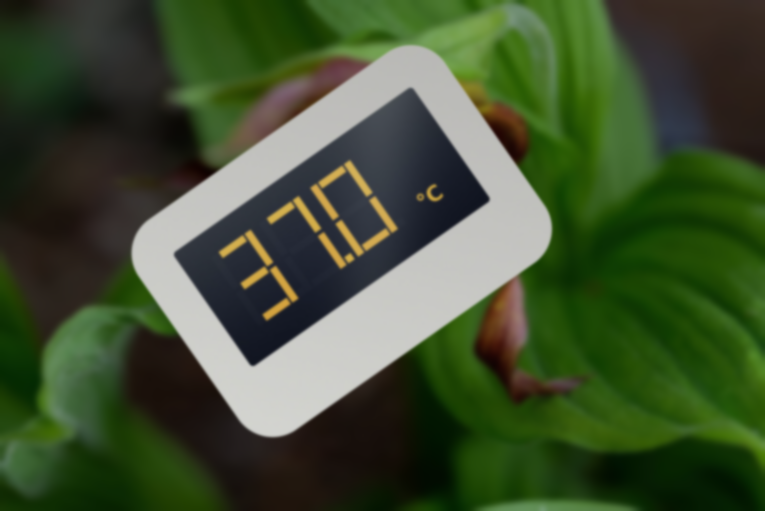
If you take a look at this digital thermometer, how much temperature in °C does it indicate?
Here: 37.0 °C
